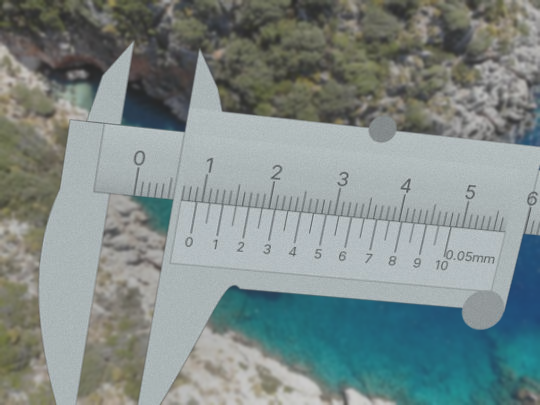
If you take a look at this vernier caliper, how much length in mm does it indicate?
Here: 9.2 mm
